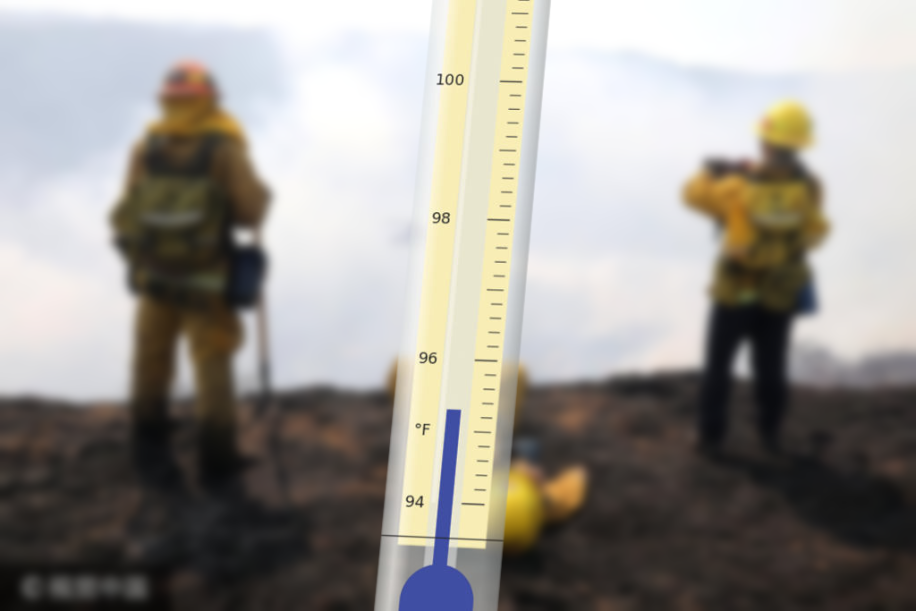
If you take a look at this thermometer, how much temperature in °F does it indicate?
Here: 95.3 °F
